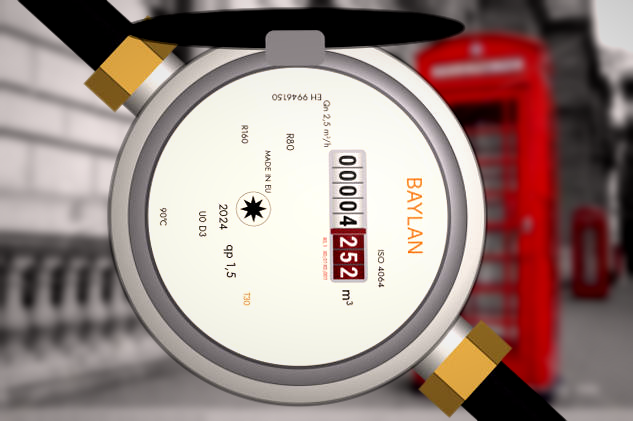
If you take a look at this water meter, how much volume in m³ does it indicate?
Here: 4.252 m³
